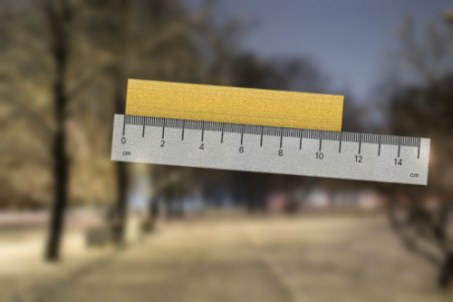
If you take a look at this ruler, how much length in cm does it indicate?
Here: 11 cm
